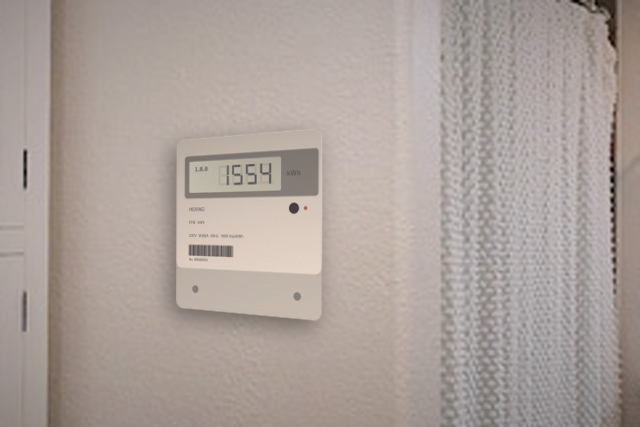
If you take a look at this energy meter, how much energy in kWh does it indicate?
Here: 1554 kWh
